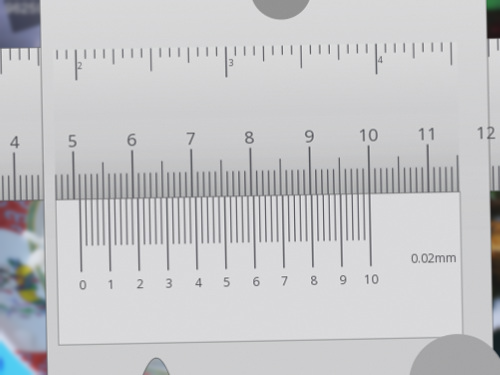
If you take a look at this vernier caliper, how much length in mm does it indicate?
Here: 51.0 mm
